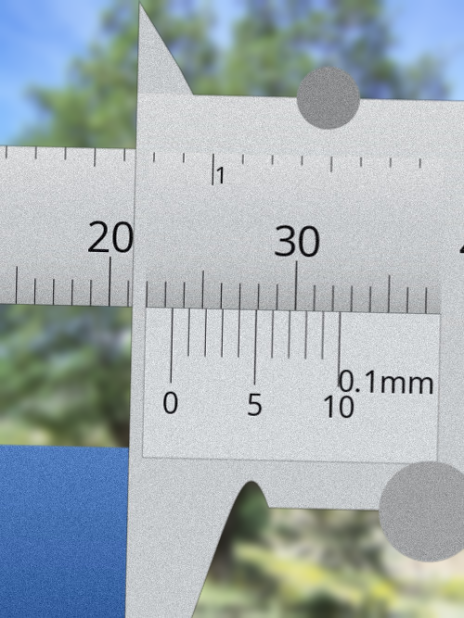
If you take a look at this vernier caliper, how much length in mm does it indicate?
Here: 23.4 mm
